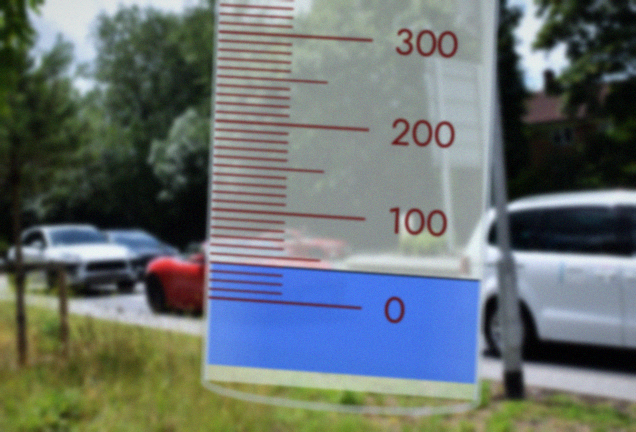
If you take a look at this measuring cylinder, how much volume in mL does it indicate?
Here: 40 mL
